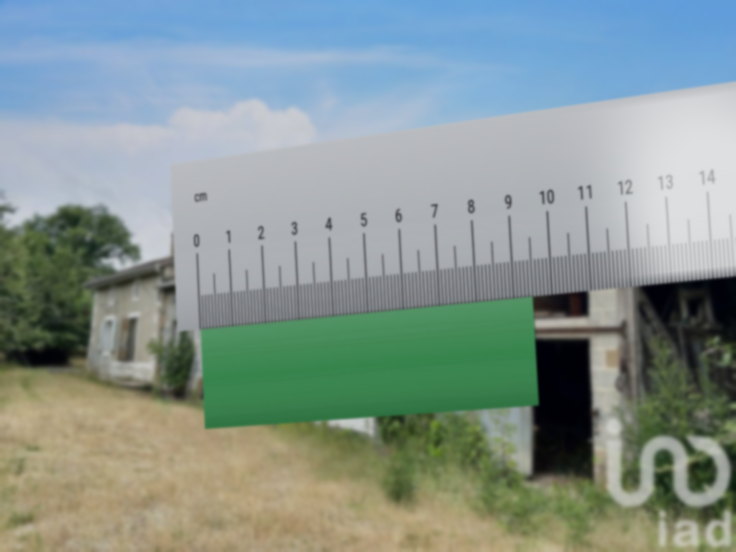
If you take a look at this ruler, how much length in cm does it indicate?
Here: 9.5 cm
